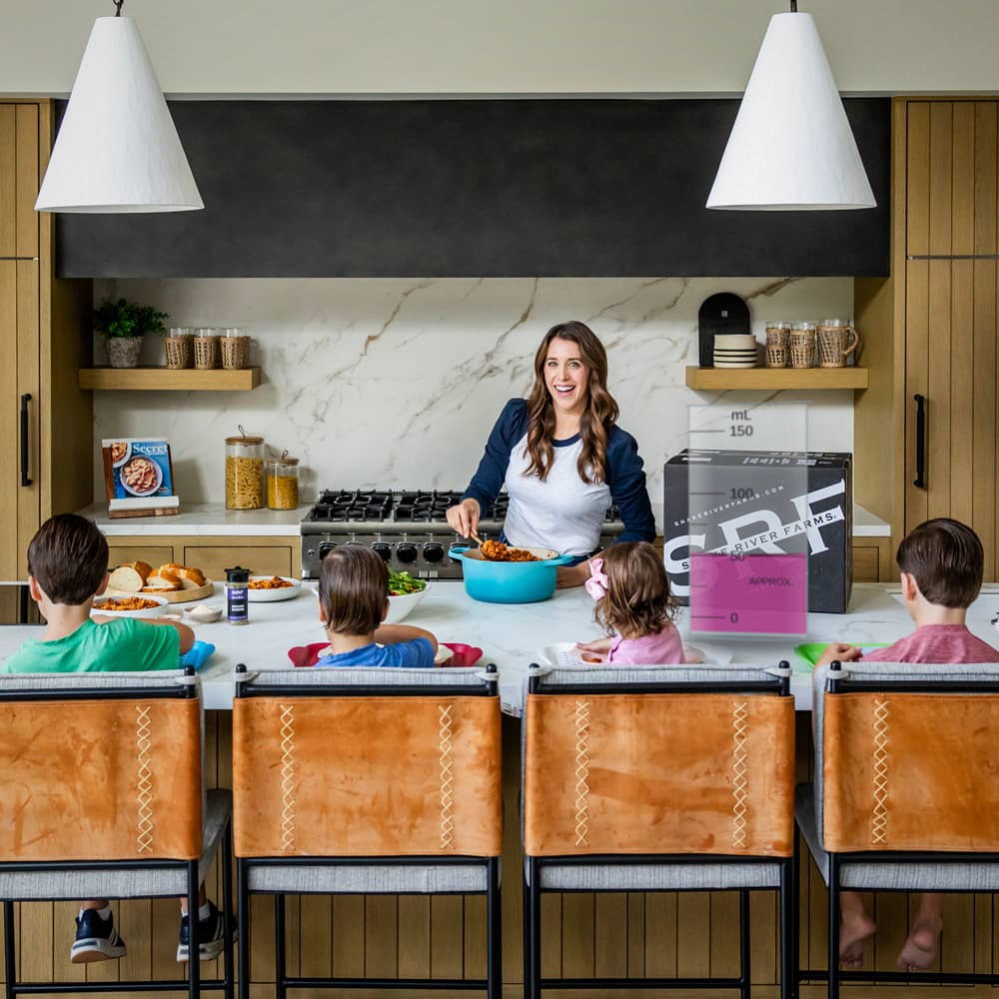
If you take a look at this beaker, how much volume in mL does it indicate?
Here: 50 mL
